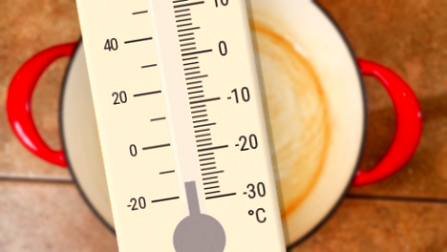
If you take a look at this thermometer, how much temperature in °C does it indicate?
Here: -26 °C
